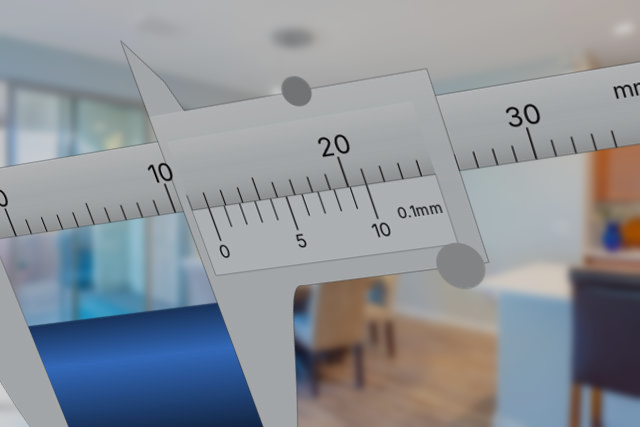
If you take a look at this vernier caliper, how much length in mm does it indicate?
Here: 12.0 mm
